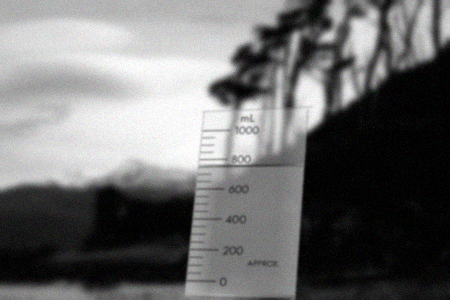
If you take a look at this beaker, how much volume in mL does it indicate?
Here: 750 mL
